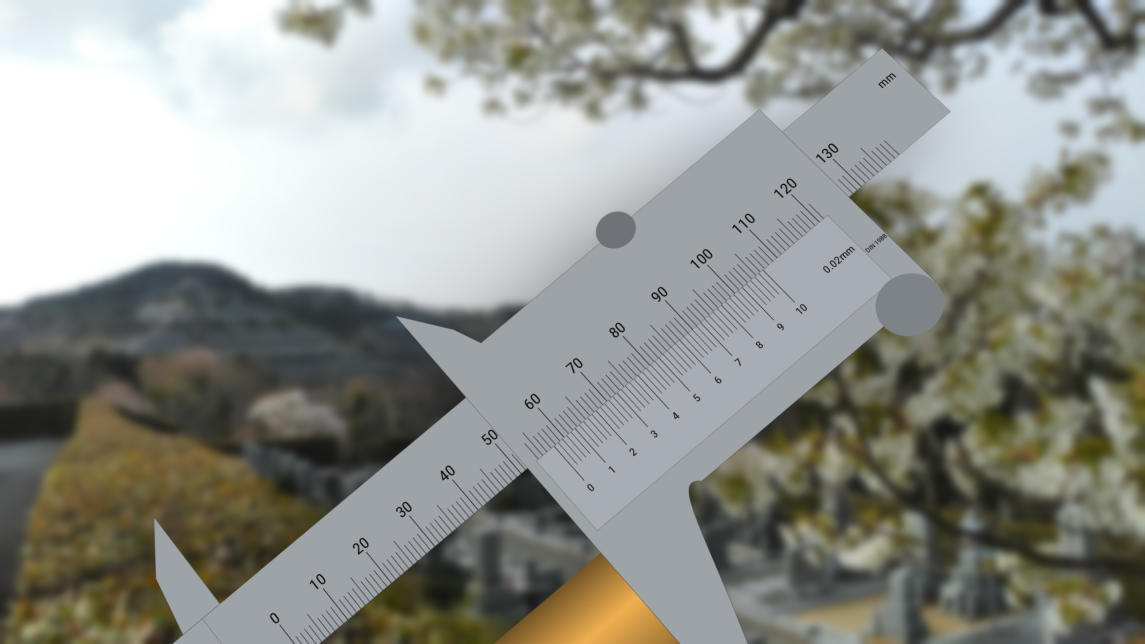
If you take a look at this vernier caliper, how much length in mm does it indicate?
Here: 57.6 mm
